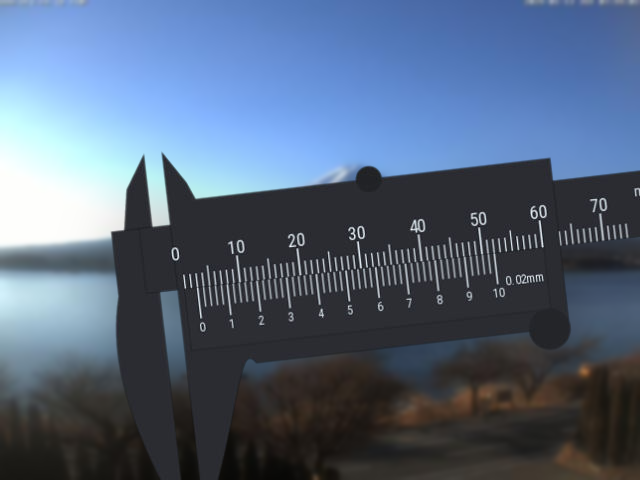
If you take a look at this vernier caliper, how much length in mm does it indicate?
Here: 3.0 mm
